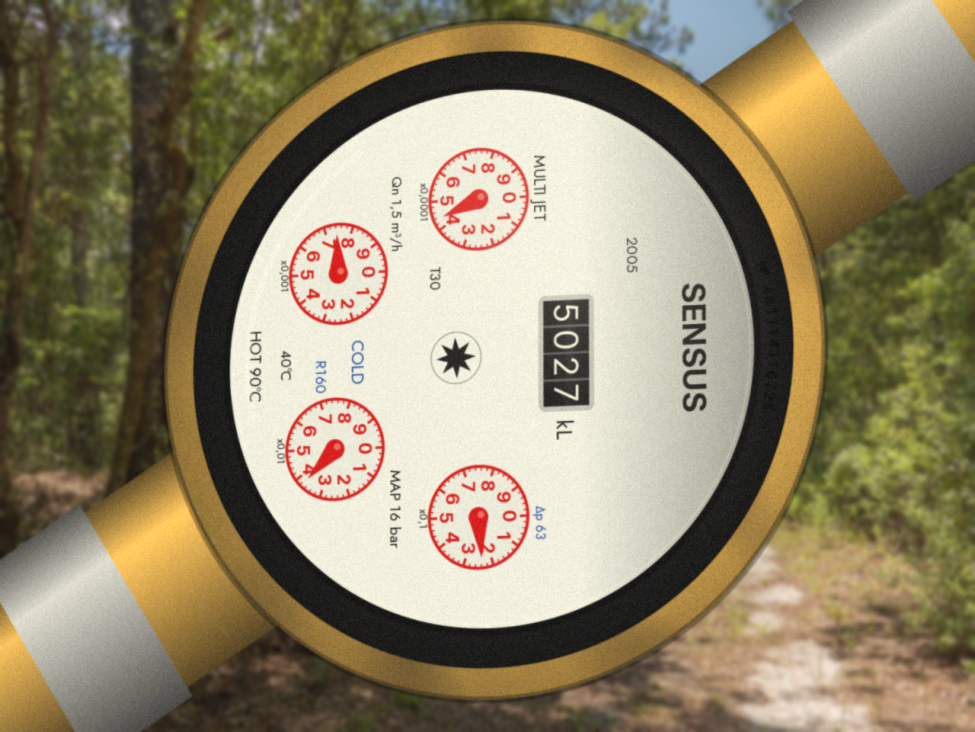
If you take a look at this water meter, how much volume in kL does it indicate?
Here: 5027.2374 kL
